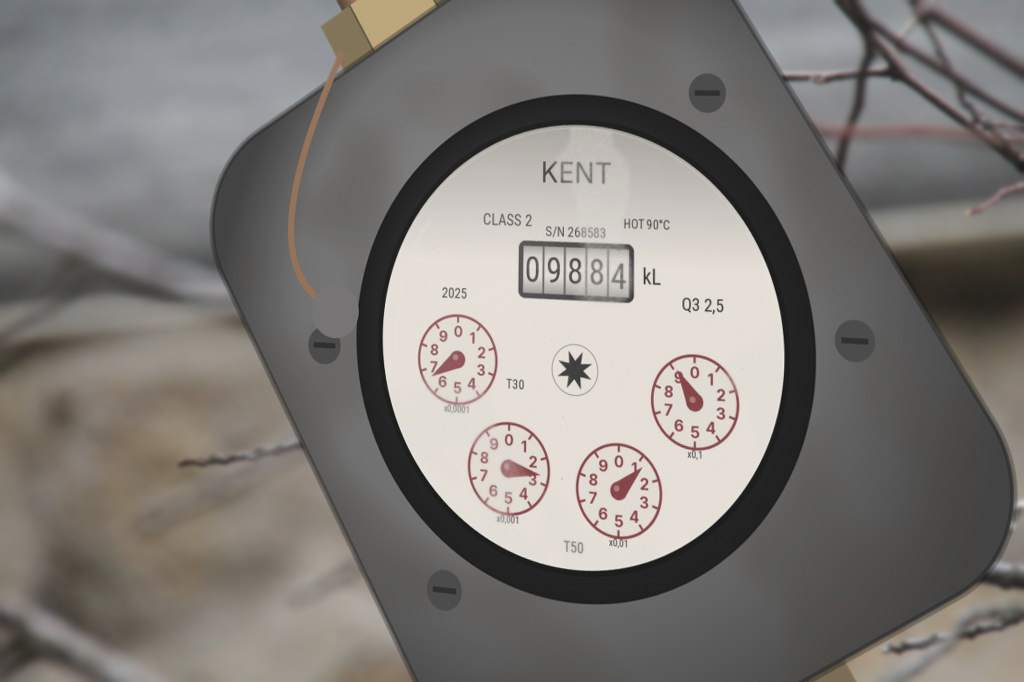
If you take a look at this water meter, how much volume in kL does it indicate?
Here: 9883.9126 kL
